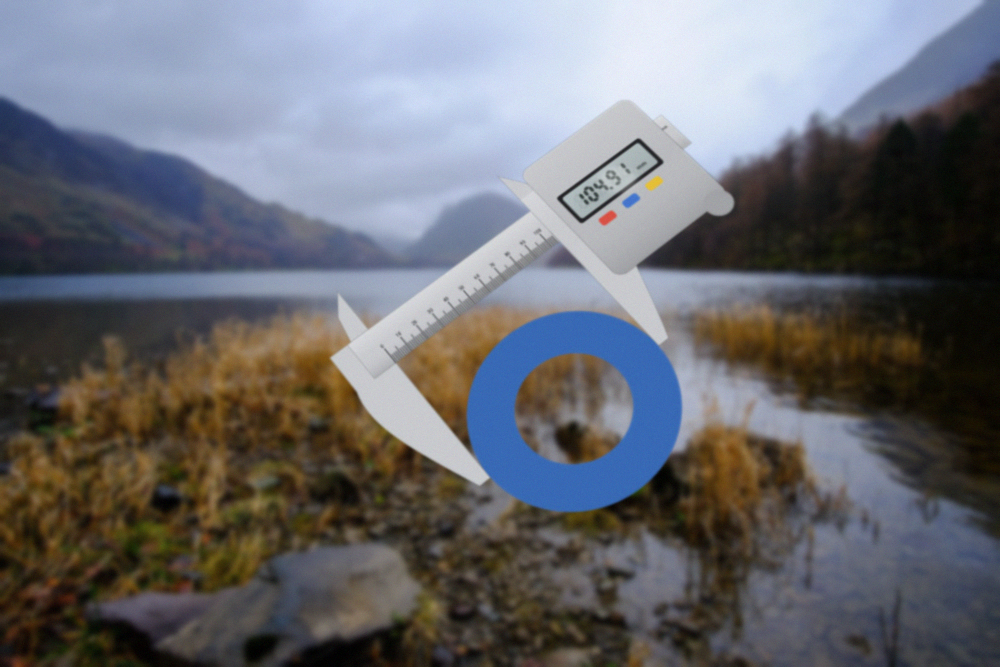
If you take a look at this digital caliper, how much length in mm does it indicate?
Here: 104.91 mm
